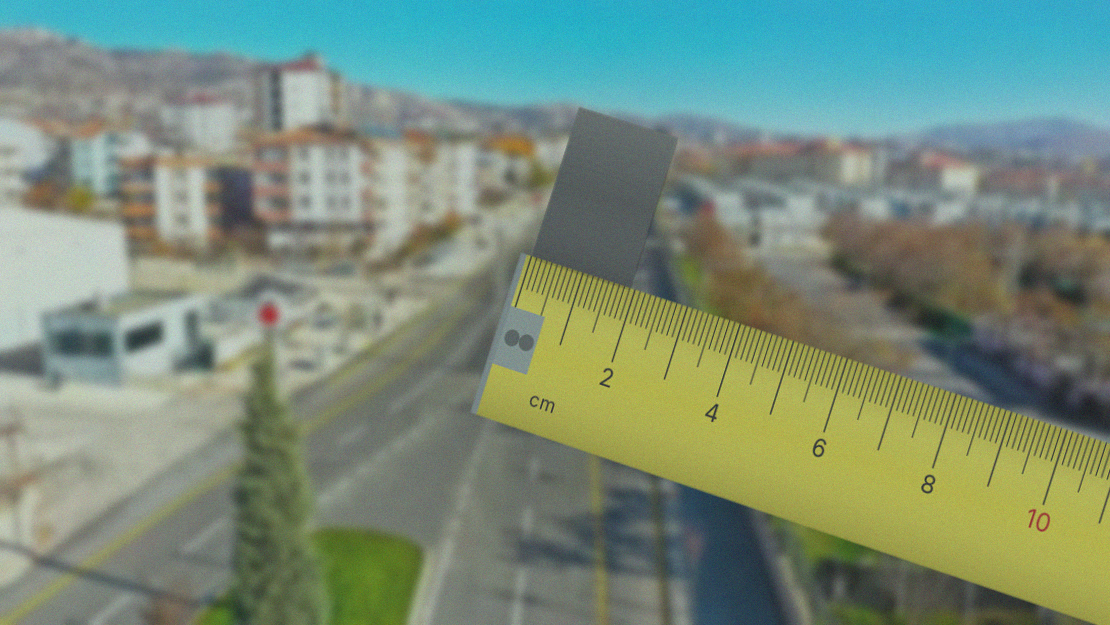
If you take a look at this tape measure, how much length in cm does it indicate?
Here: 1.9 cm
